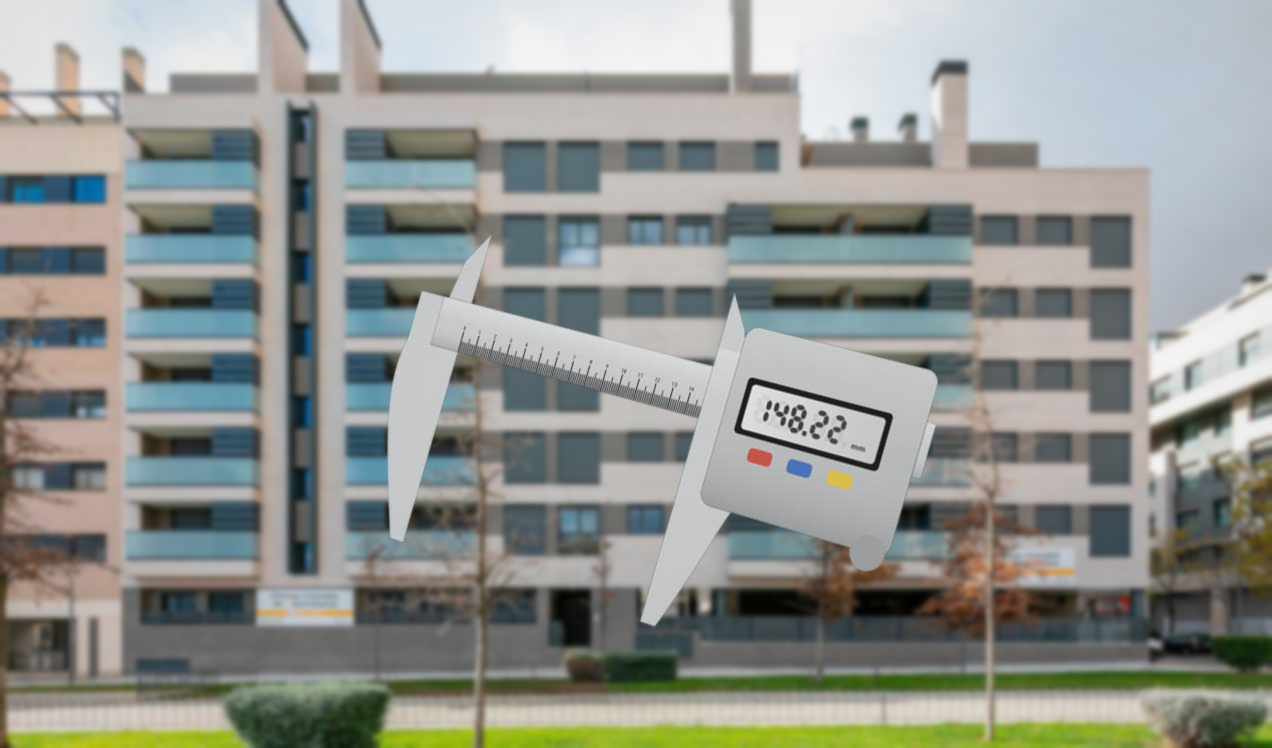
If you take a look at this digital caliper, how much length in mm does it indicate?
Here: 148.22 mm
